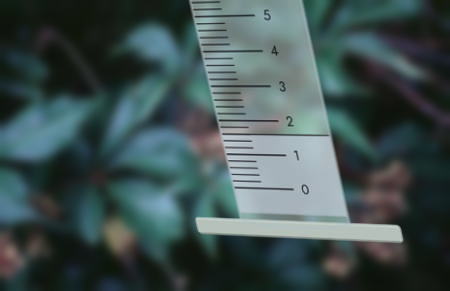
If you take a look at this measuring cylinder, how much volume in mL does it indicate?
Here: 1.6 mL
